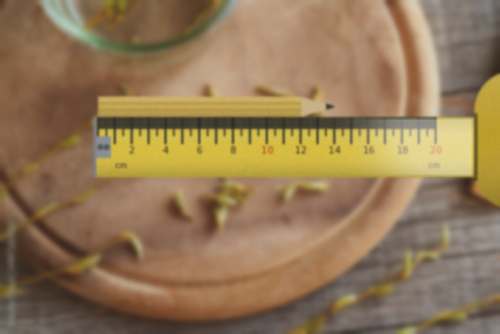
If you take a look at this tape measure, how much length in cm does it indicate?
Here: 14 cm
